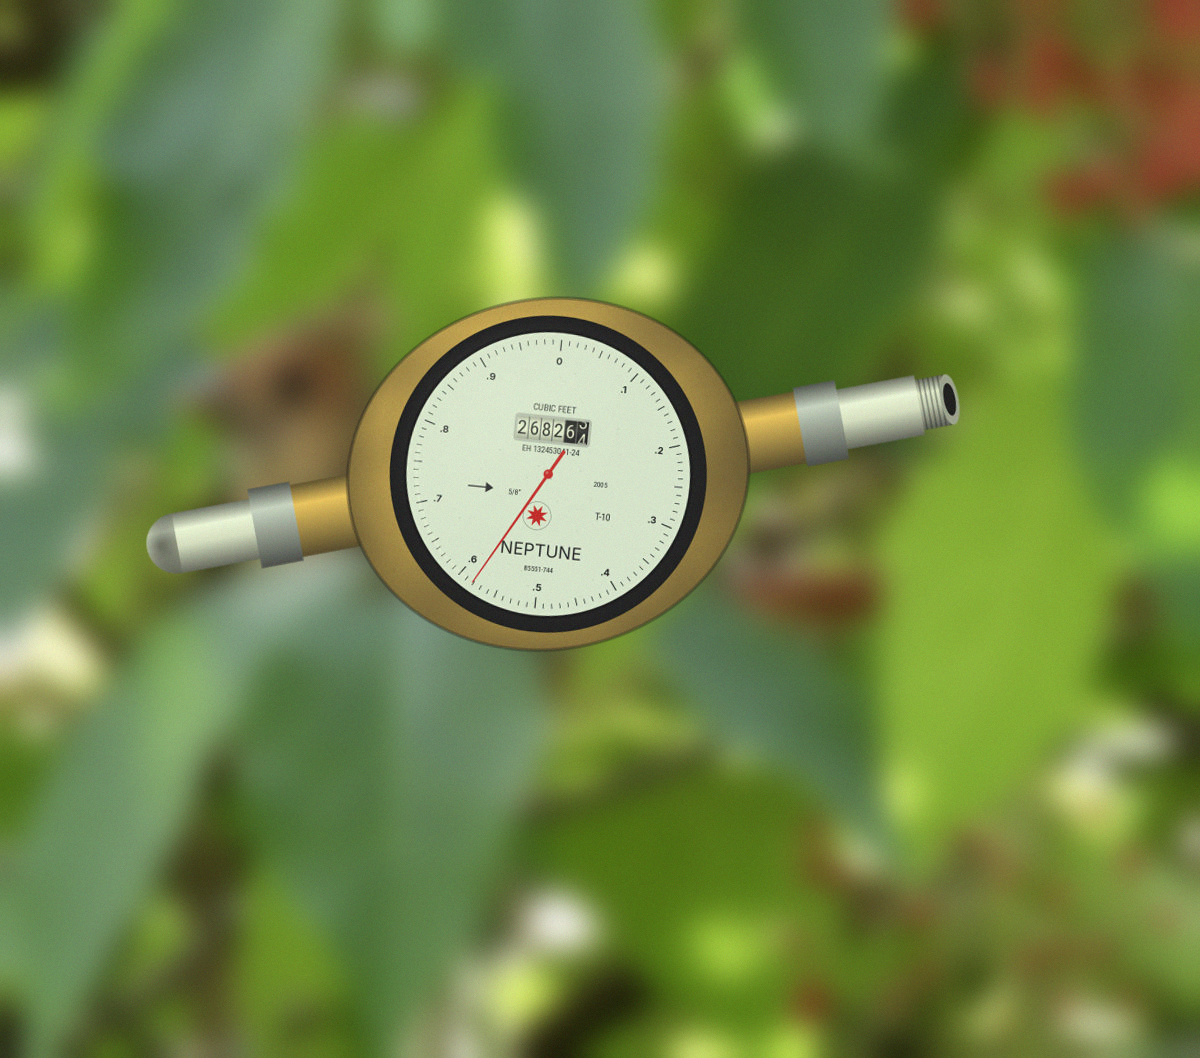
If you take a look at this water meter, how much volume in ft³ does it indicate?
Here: 268263.58 ft³
